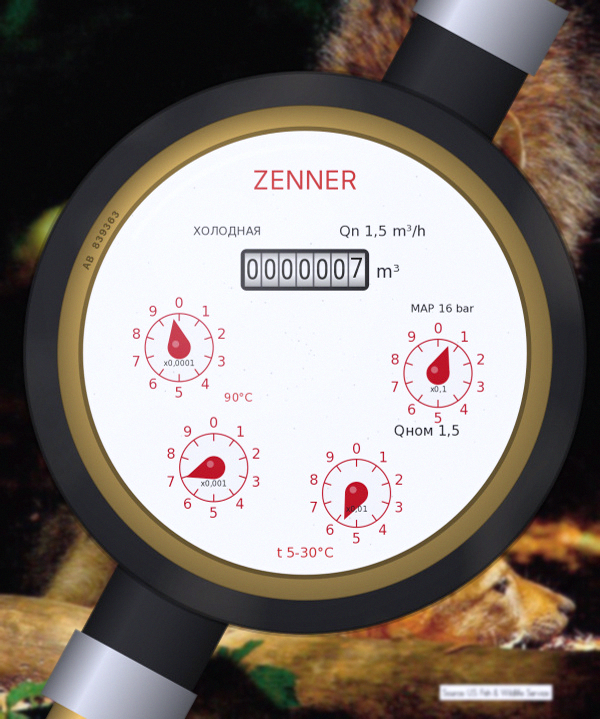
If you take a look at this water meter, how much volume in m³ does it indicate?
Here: 7.0569 m³
